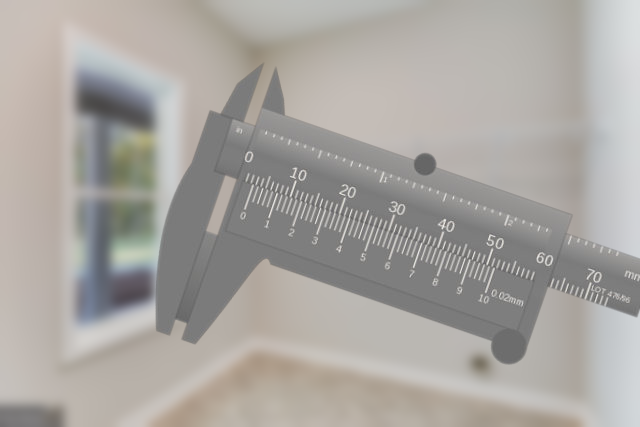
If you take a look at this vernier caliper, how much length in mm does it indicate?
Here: 2.5 mm
